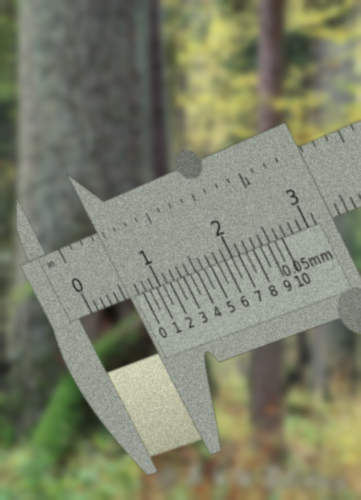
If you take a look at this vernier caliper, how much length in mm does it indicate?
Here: 7.6 mm
